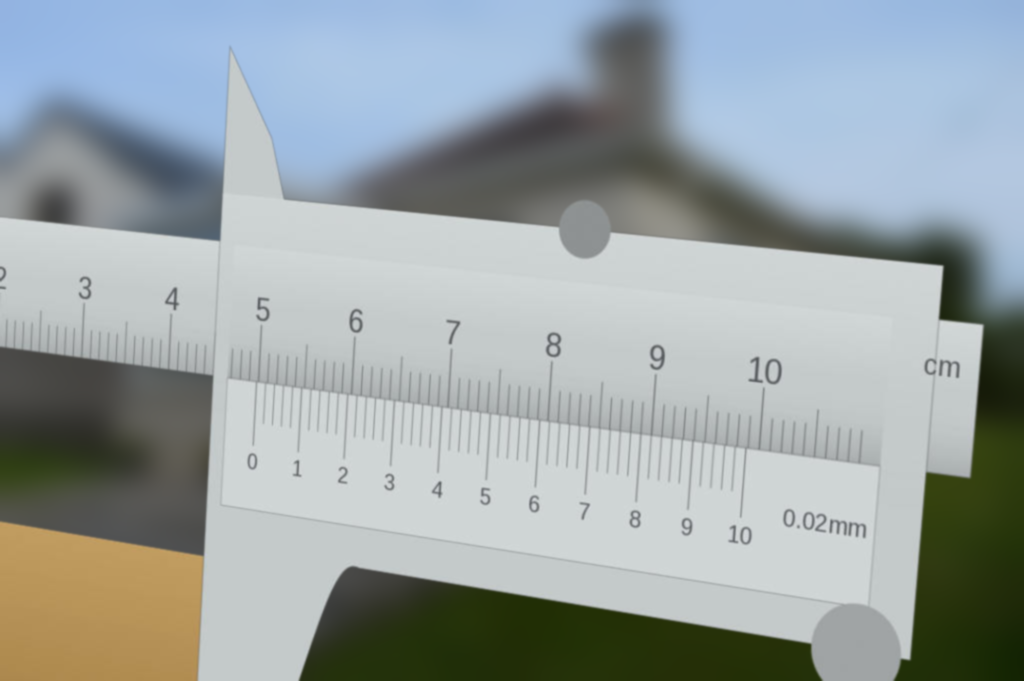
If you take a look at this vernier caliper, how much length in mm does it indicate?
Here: 49.8 mm
